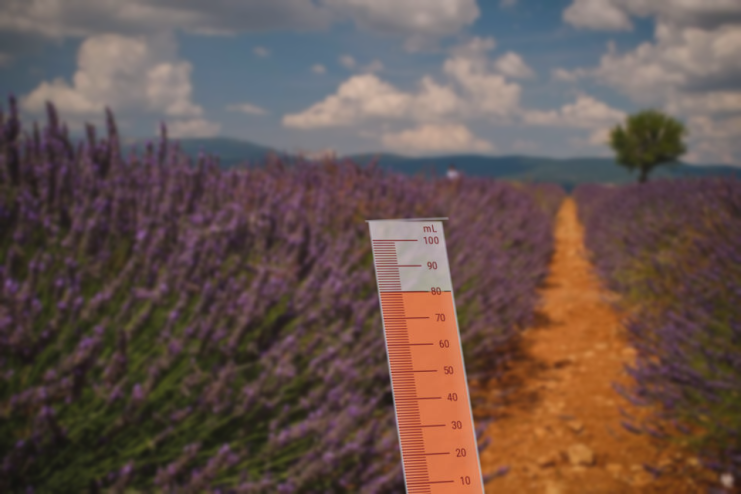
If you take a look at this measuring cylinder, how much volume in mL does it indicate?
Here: 80 mL
